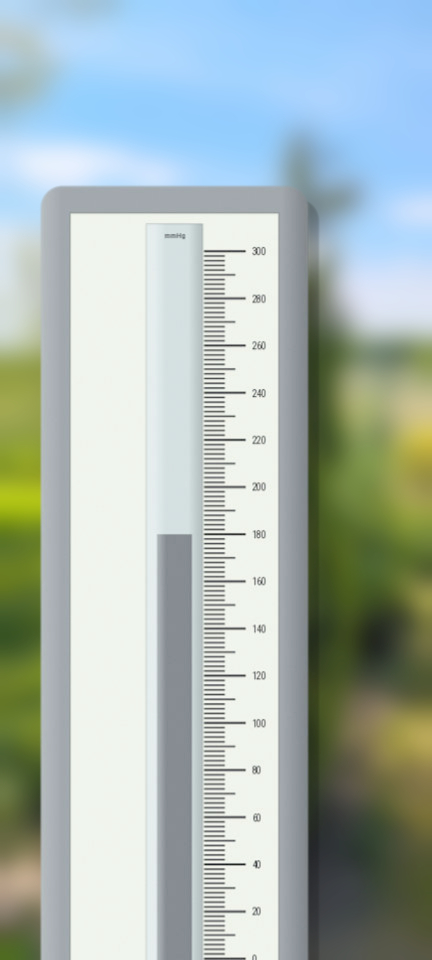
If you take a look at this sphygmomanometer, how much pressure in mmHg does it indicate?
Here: 180 mmHg
